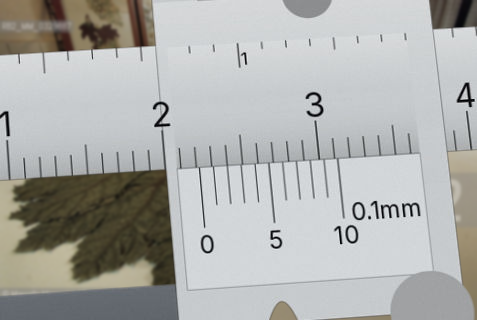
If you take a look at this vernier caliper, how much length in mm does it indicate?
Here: 22.2 mm
